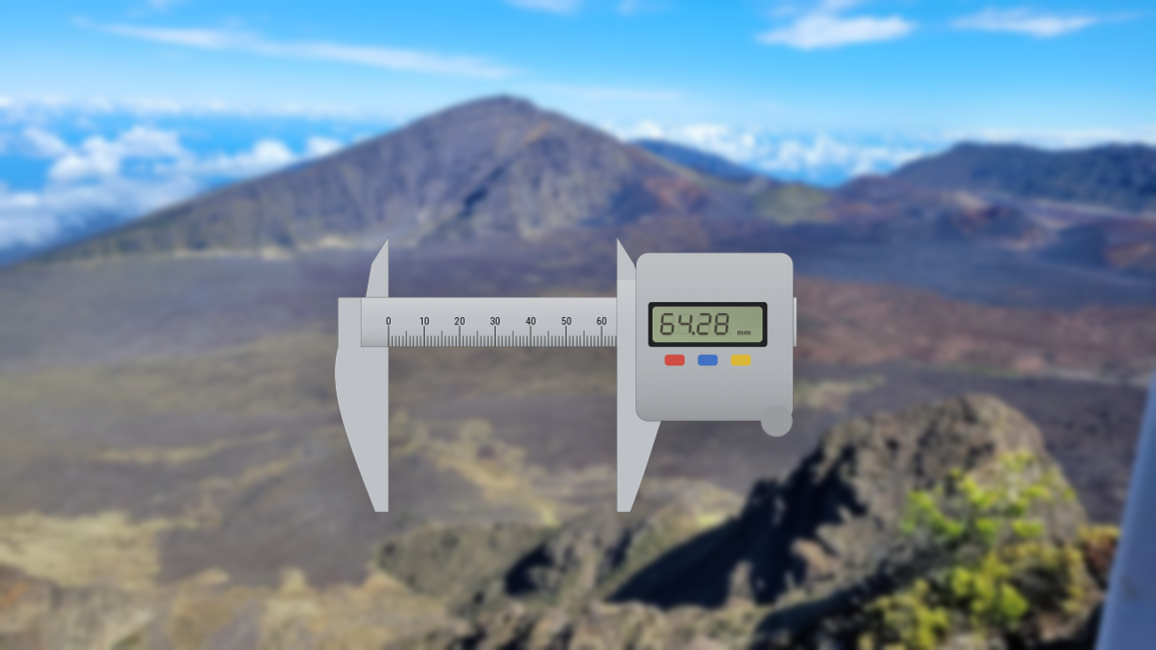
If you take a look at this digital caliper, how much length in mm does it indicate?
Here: 64.28 mm
